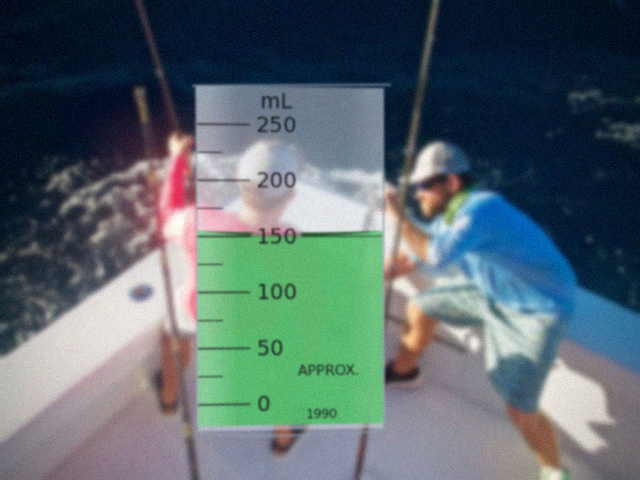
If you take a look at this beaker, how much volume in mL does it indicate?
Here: 150 mL
